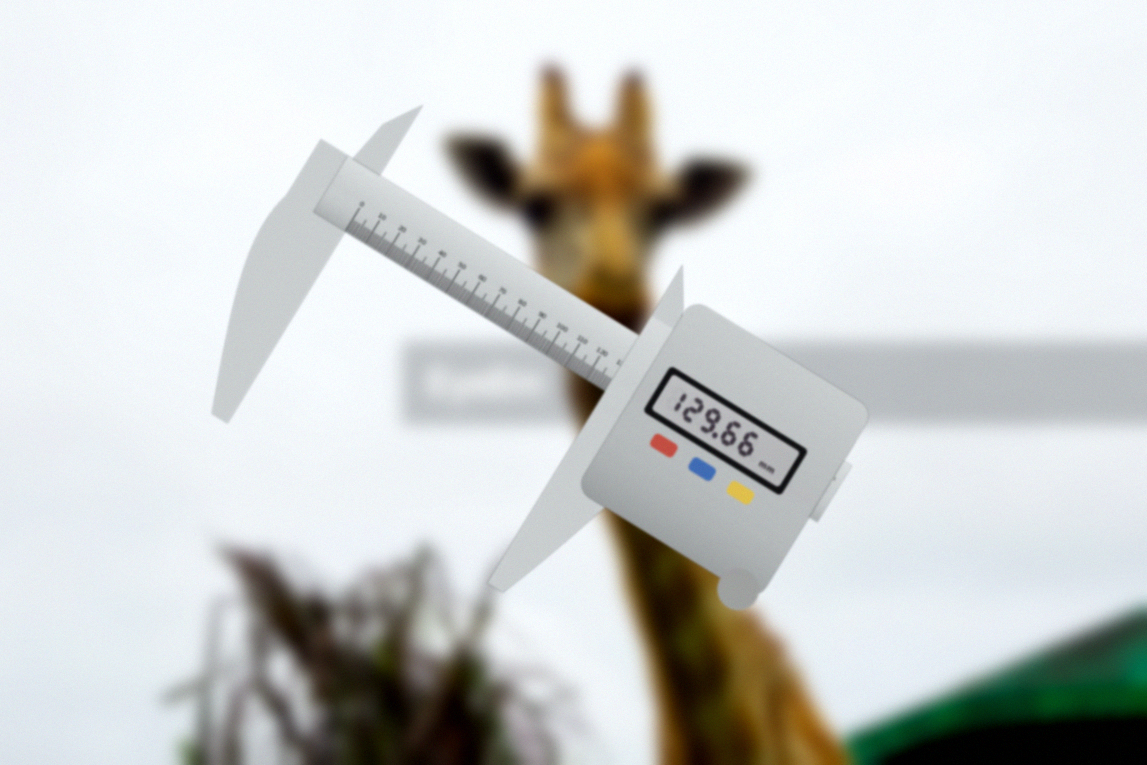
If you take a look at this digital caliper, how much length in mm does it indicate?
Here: 129.66 mm
